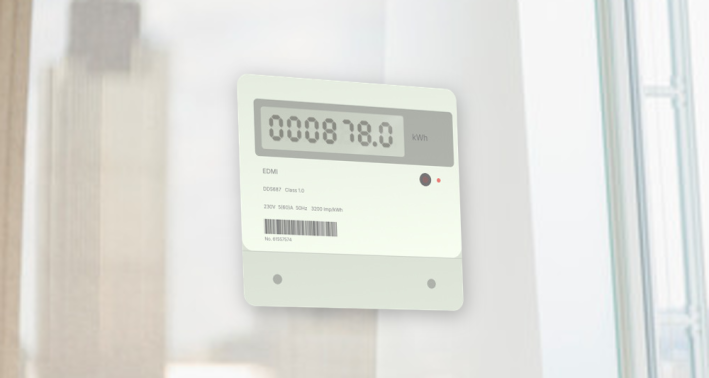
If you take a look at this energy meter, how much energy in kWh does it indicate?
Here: 878.0 kWh
